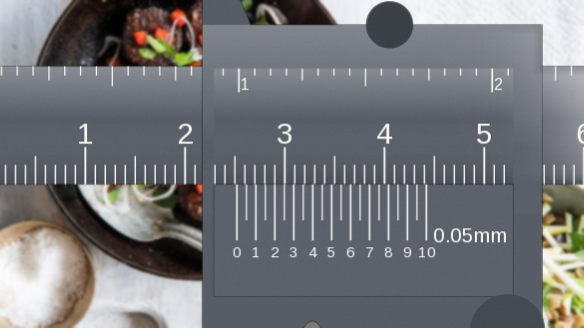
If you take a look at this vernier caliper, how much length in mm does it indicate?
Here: 25.2 mm
